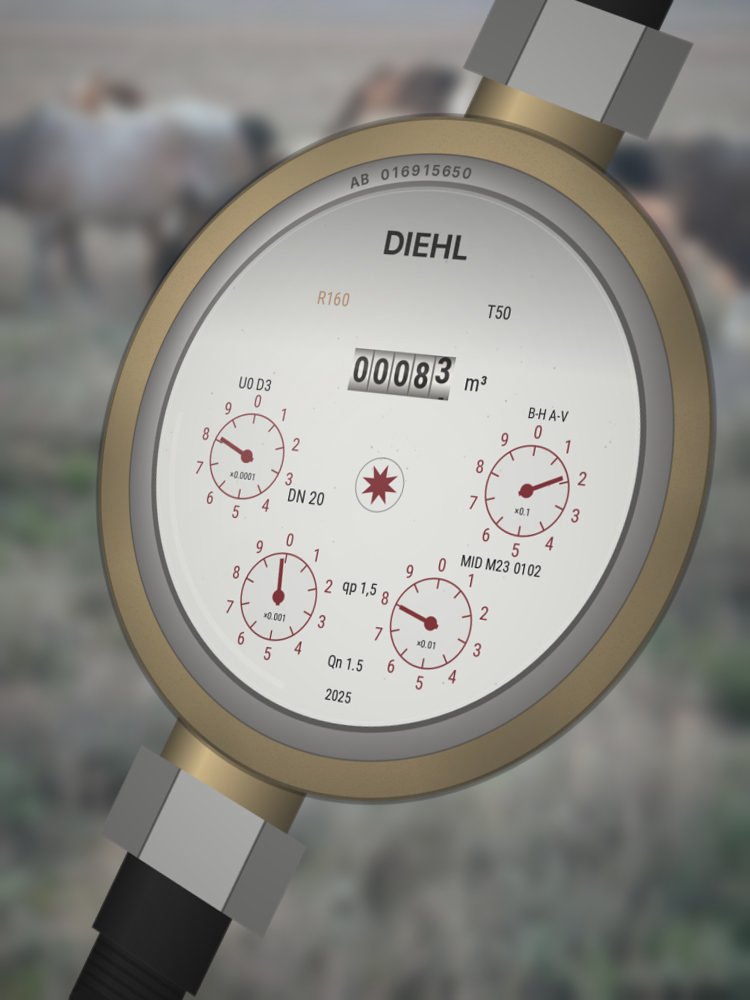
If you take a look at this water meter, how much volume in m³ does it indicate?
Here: 83.1798 m³
